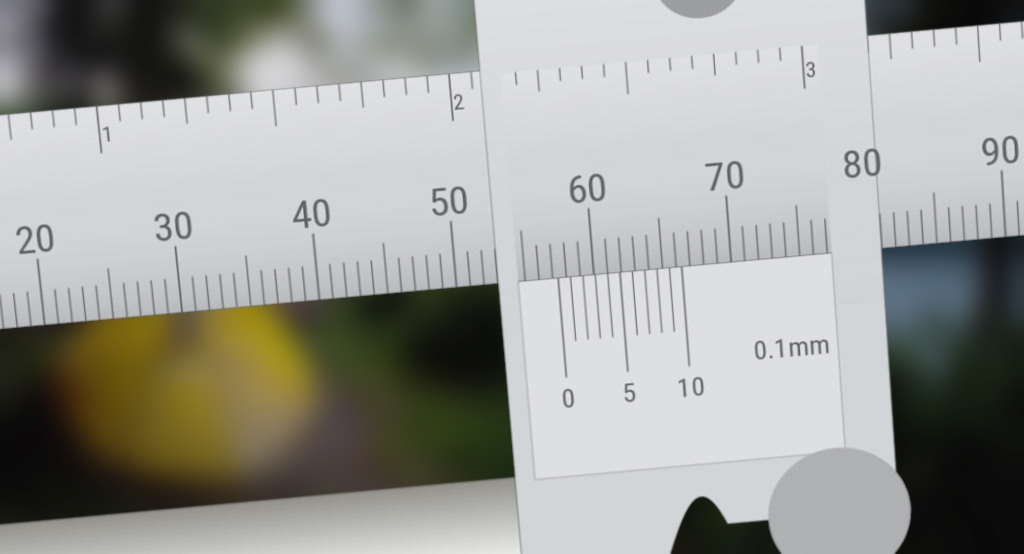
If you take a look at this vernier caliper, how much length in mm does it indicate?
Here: 57.4 mm
